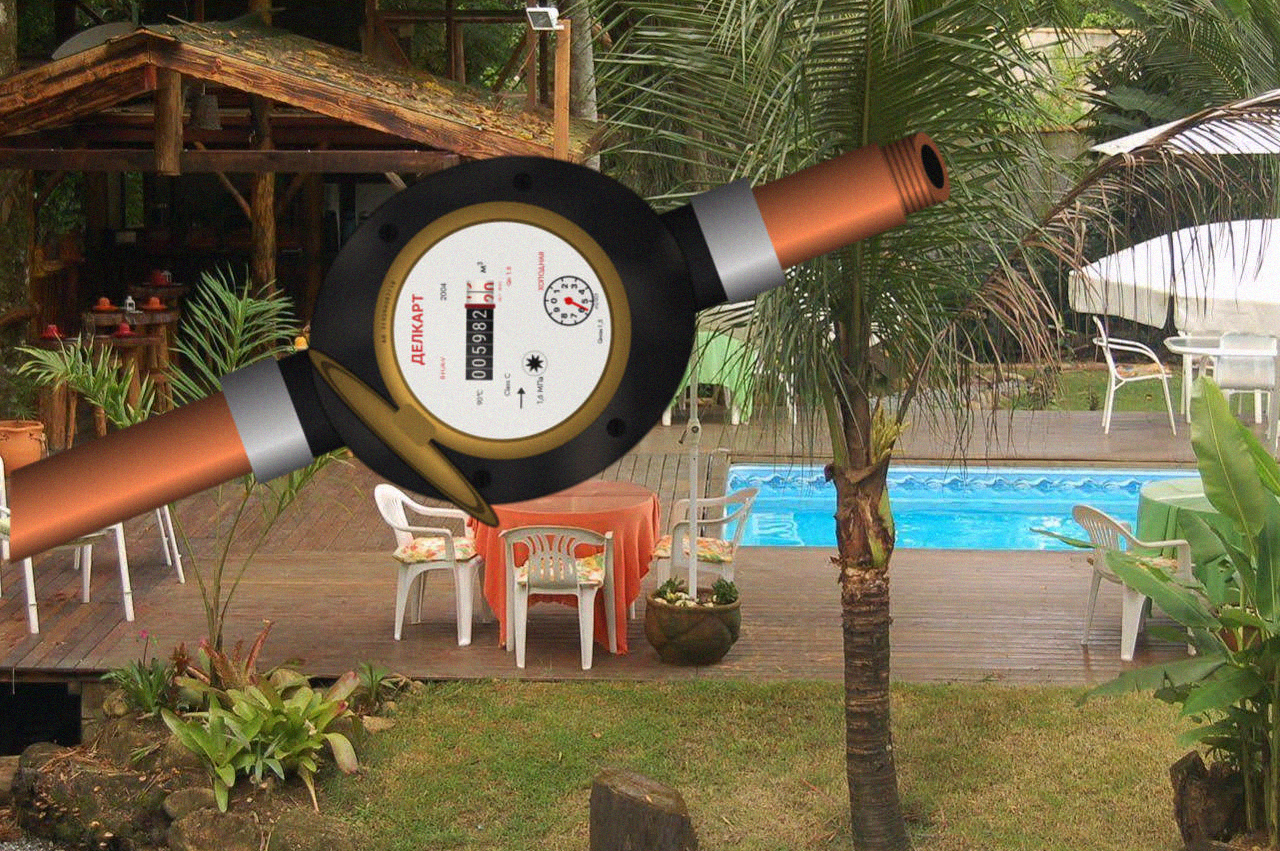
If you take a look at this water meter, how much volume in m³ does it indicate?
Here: 5982.195 m³
